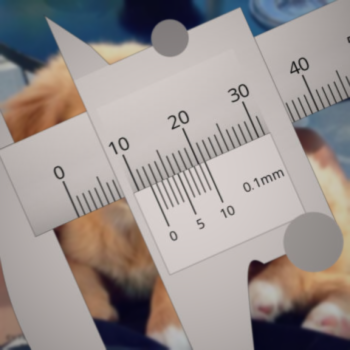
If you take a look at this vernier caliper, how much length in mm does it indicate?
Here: 12.0 mm
